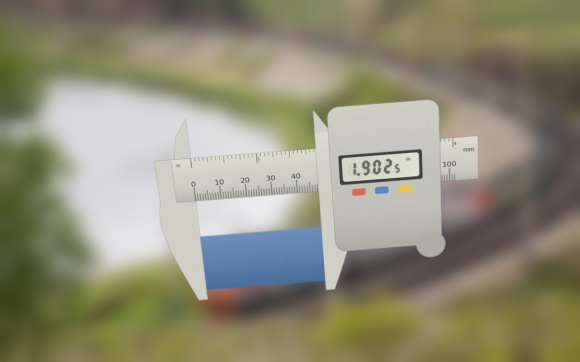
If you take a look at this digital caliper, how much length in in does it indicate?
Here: 1.9025 in
